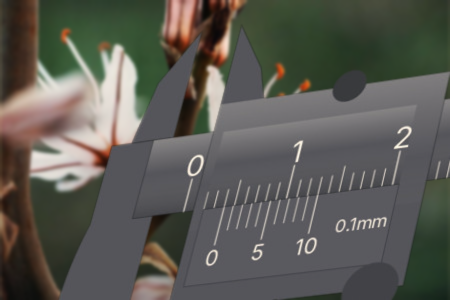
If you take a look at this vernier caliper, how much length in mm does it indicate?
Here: 4.0 mm
